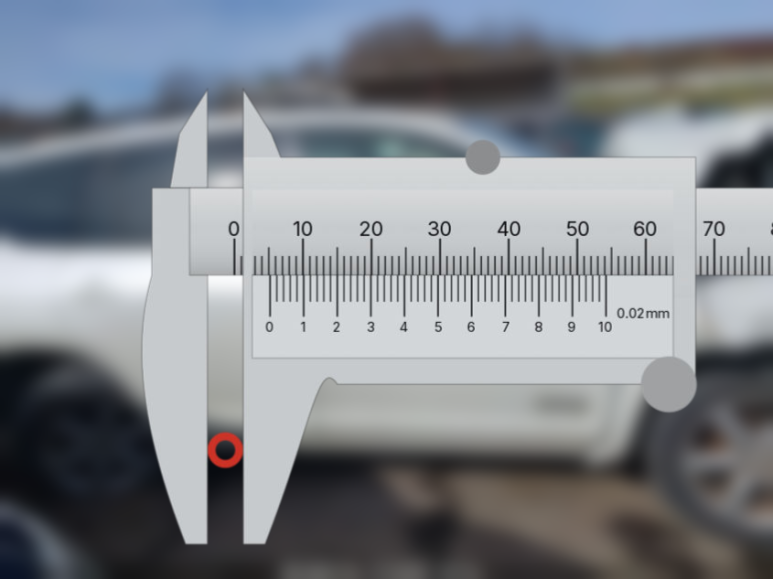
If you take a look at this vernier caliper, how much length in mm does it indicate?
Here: 5.2 mm
